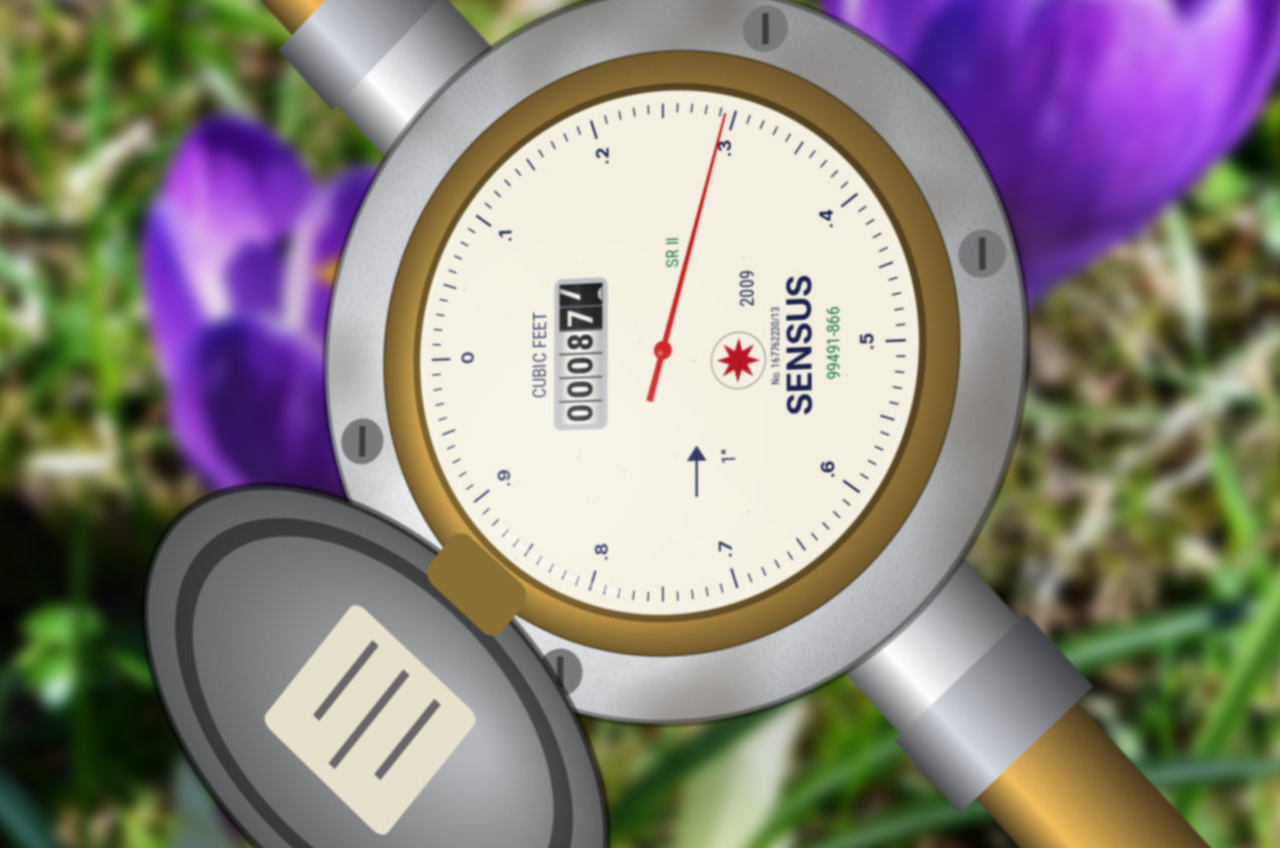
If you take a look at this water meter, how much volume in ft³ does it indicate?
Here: 877.29 ft³
